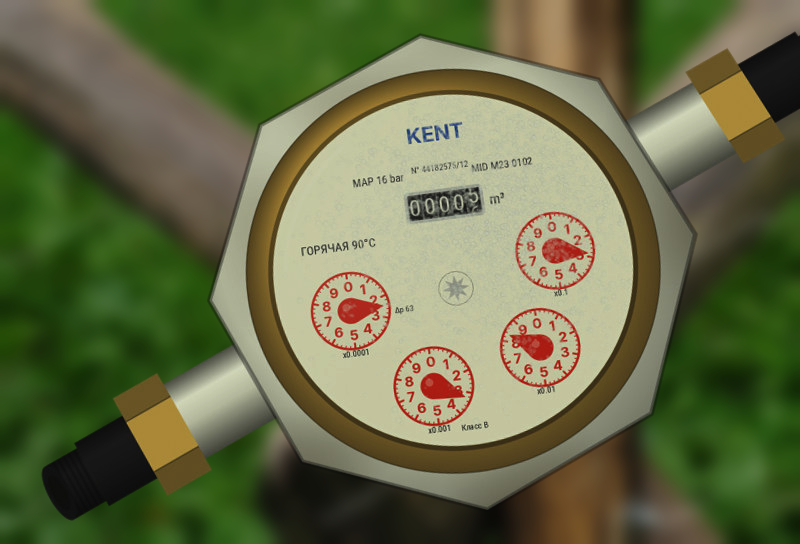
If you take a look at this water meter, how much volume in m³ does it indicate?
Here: 5.2832 m³
